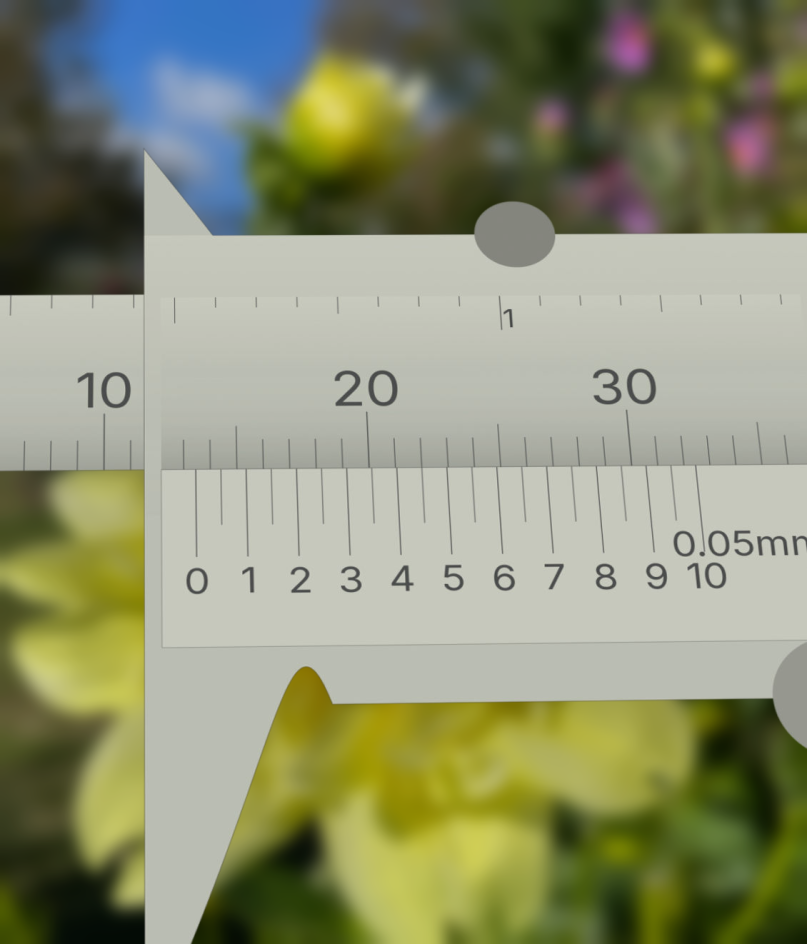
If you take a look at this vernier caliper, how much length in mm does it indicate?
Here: 13.45 mm
